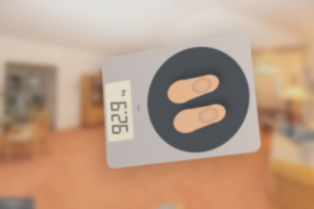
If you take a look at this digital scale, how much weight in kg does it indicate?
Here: 92.9 kg
